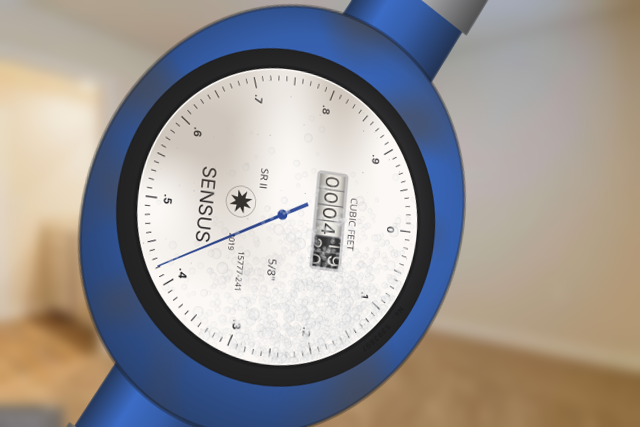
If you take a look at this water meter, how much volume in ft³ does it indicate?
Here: 419.42 ft³
